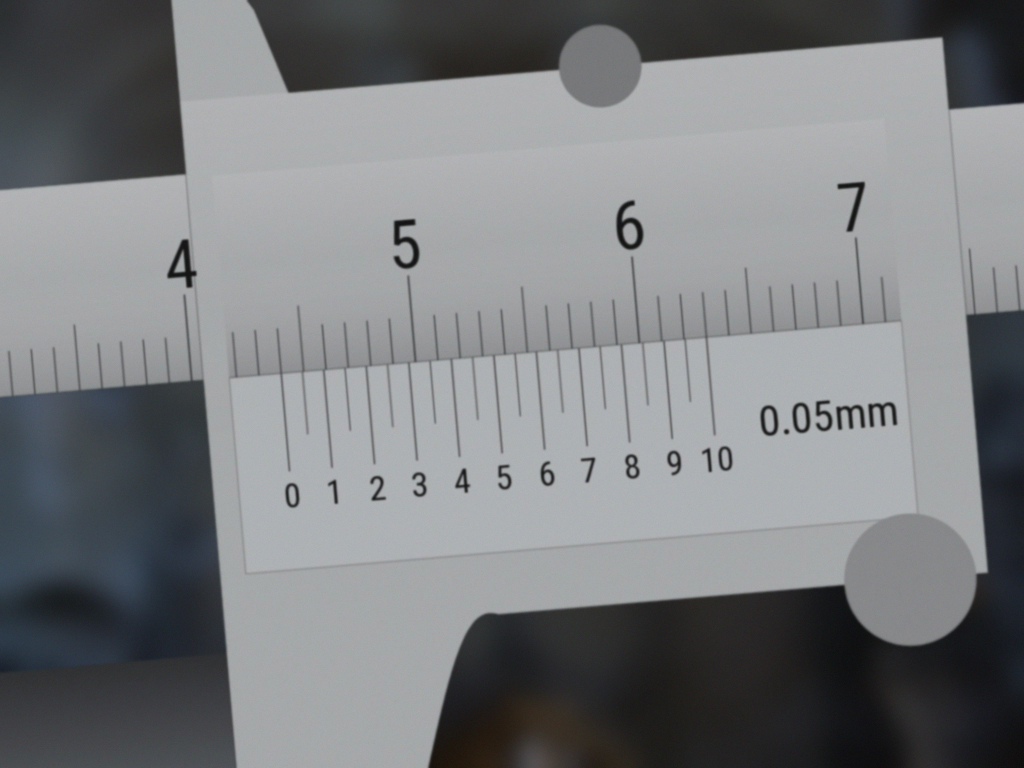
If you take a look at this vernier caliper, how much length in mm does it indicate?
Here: 44.0 mm
